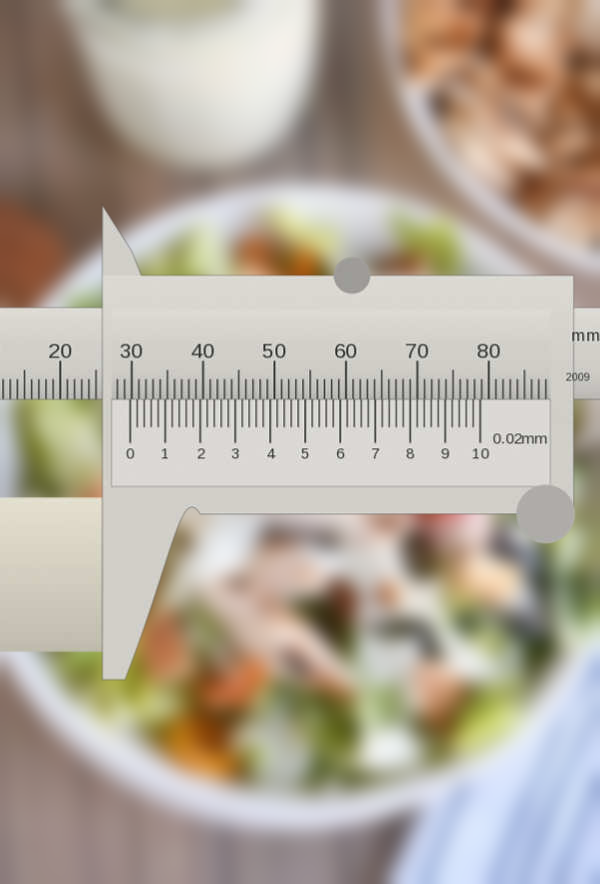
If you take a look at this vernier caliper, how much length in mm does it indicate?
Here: 29.8 mm
